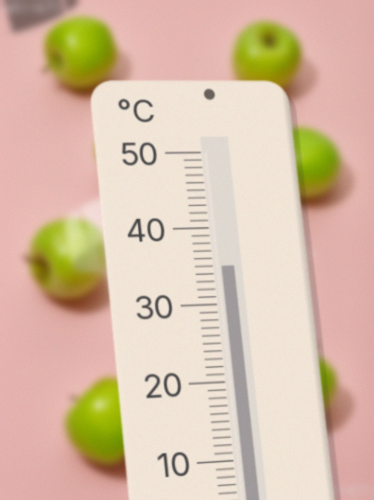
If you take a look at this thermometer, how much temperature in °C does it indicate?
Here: 35 °C
